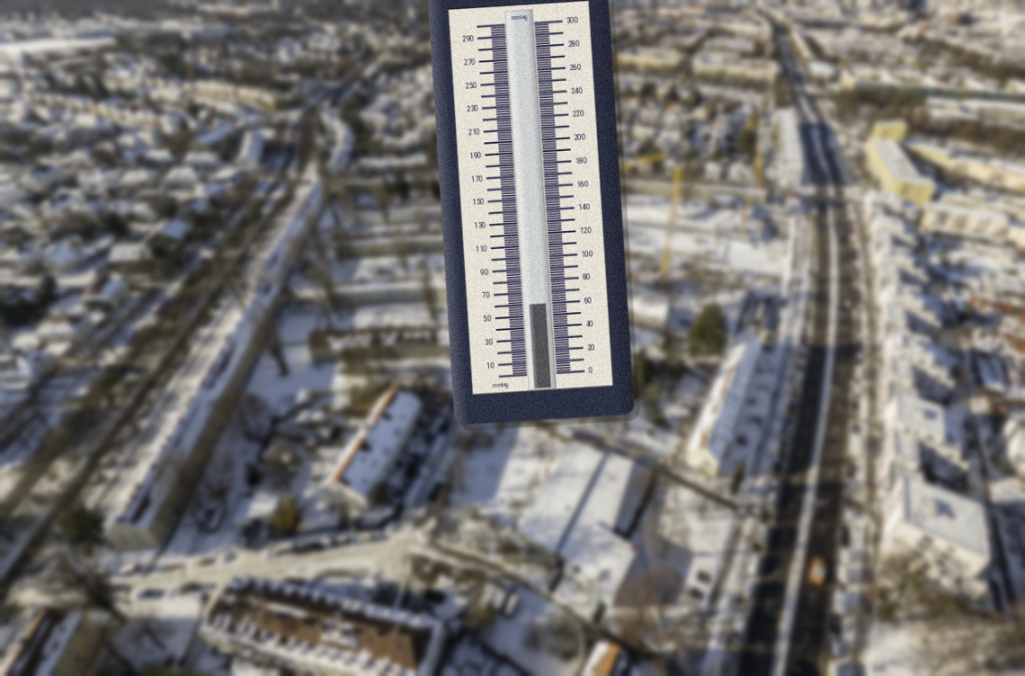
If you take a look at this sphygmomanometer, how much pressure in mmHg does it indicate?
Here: 60 mmHg
